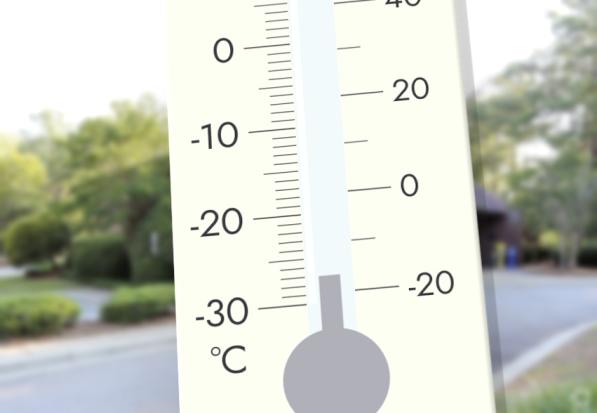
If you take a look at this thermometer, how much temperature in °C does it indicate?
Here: -27 °C
